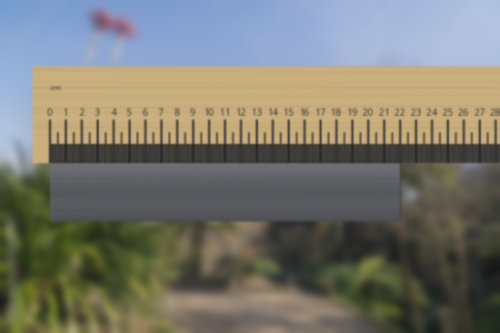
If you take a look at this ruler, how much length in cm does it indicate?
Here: 22 cm
